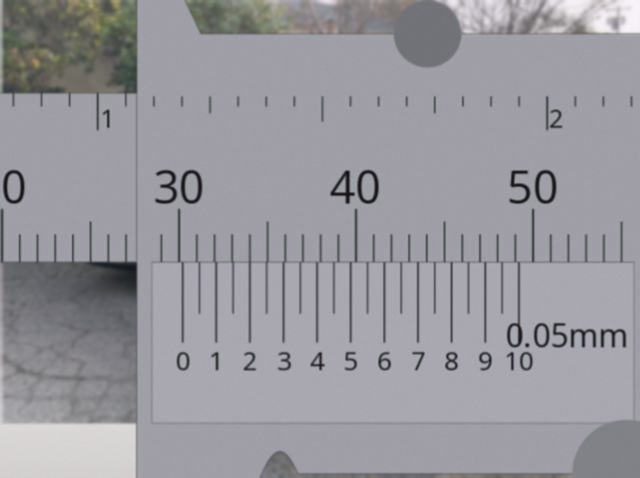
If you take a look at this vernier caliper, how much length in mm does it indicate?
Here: 30.2 mm
